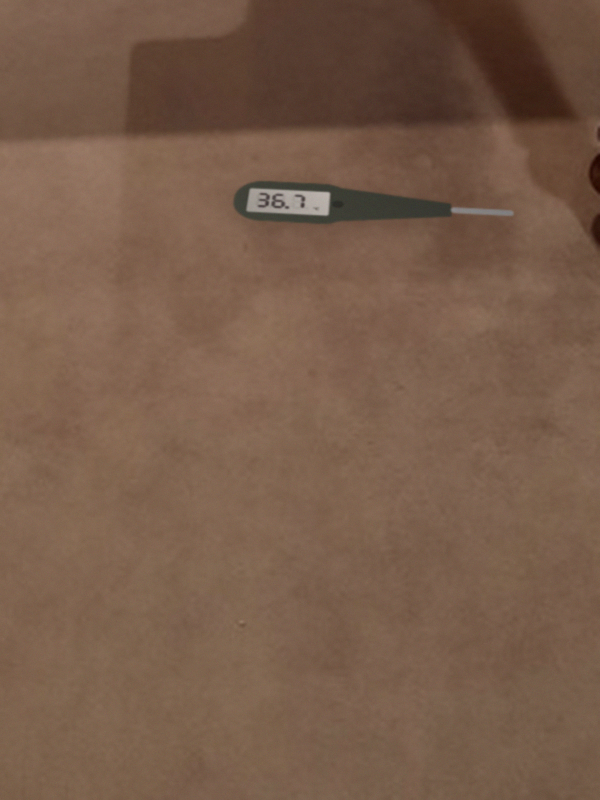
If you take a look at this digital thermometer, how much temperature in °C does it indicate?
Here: 36.7 °C
